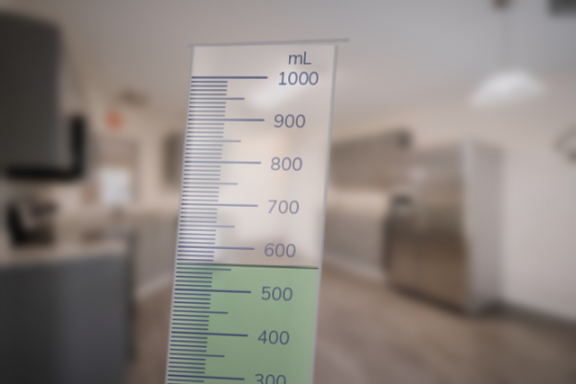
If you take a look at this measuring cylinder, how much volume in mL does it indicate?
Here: 560 mL
